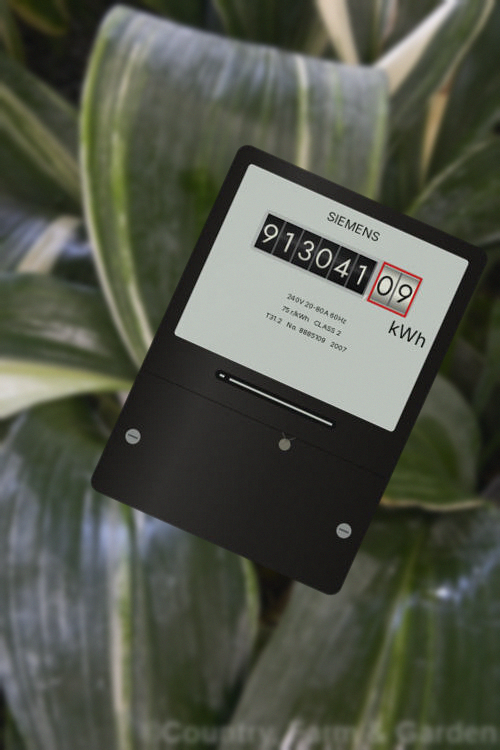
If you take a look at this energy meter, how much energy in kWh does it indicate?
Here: 913041.09 kWh
